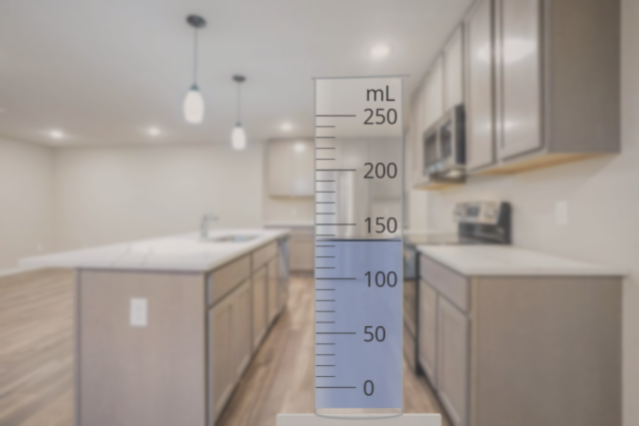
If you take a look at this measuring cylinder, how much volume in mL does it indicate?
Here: 135 mL
